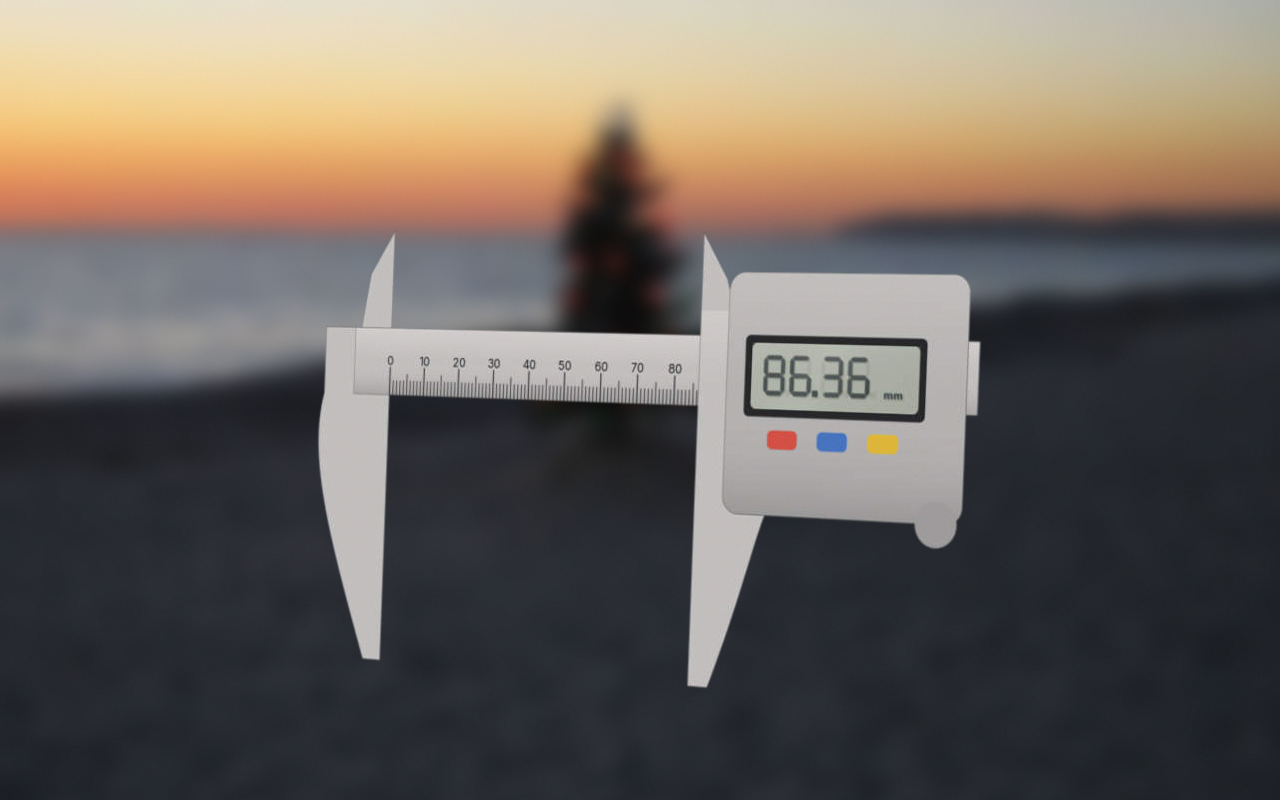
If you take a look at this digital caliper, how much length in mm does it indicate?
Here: 86.36 mm
